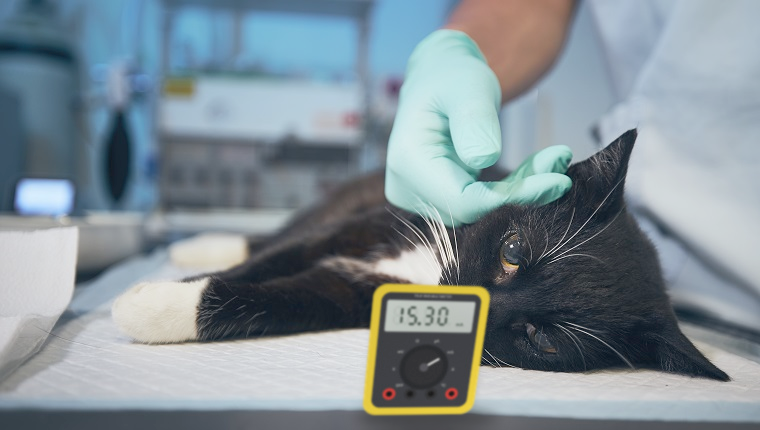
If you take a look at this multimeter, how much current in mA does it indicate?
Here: 15.30 mA
